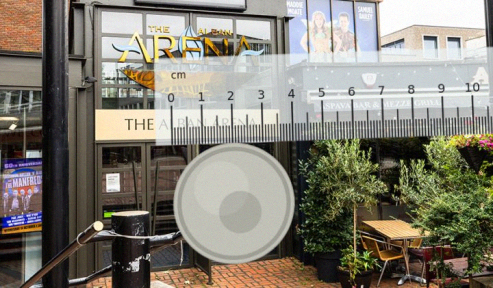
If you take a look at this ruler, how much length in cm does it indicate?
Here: 4 cm
